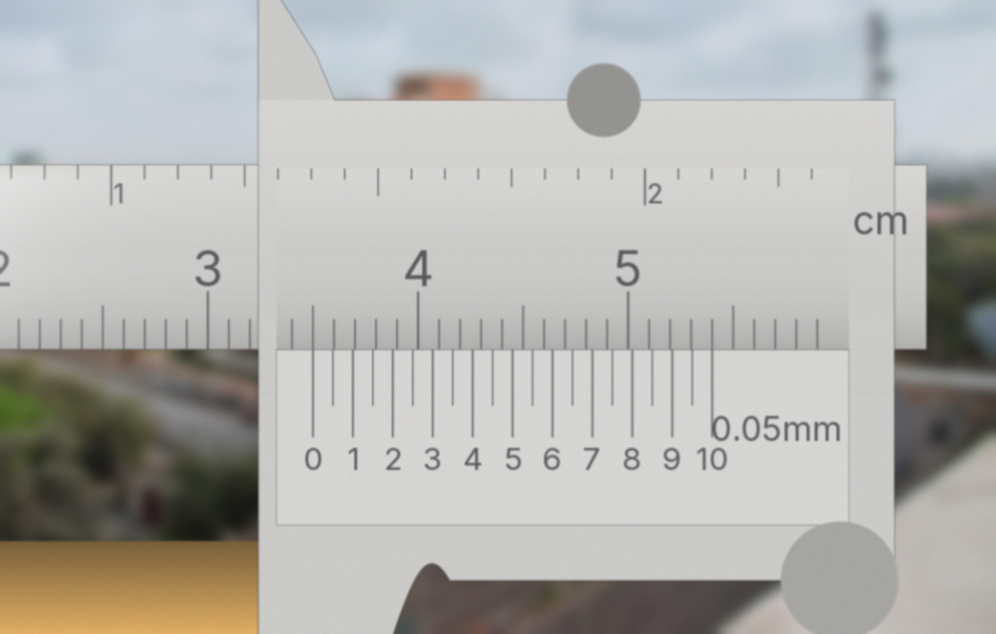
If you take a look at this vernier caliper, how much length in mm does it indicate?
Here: 35.0 mm
